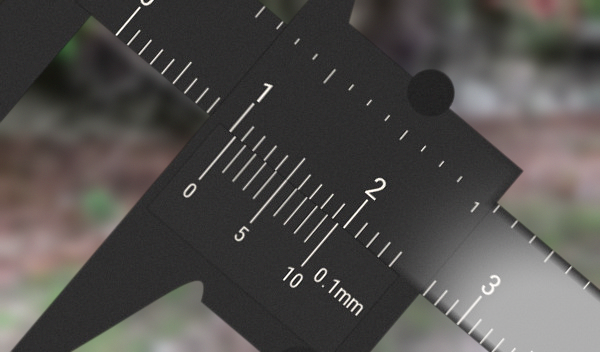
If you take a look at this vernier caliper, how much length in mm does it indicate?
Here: 10.5 mm
